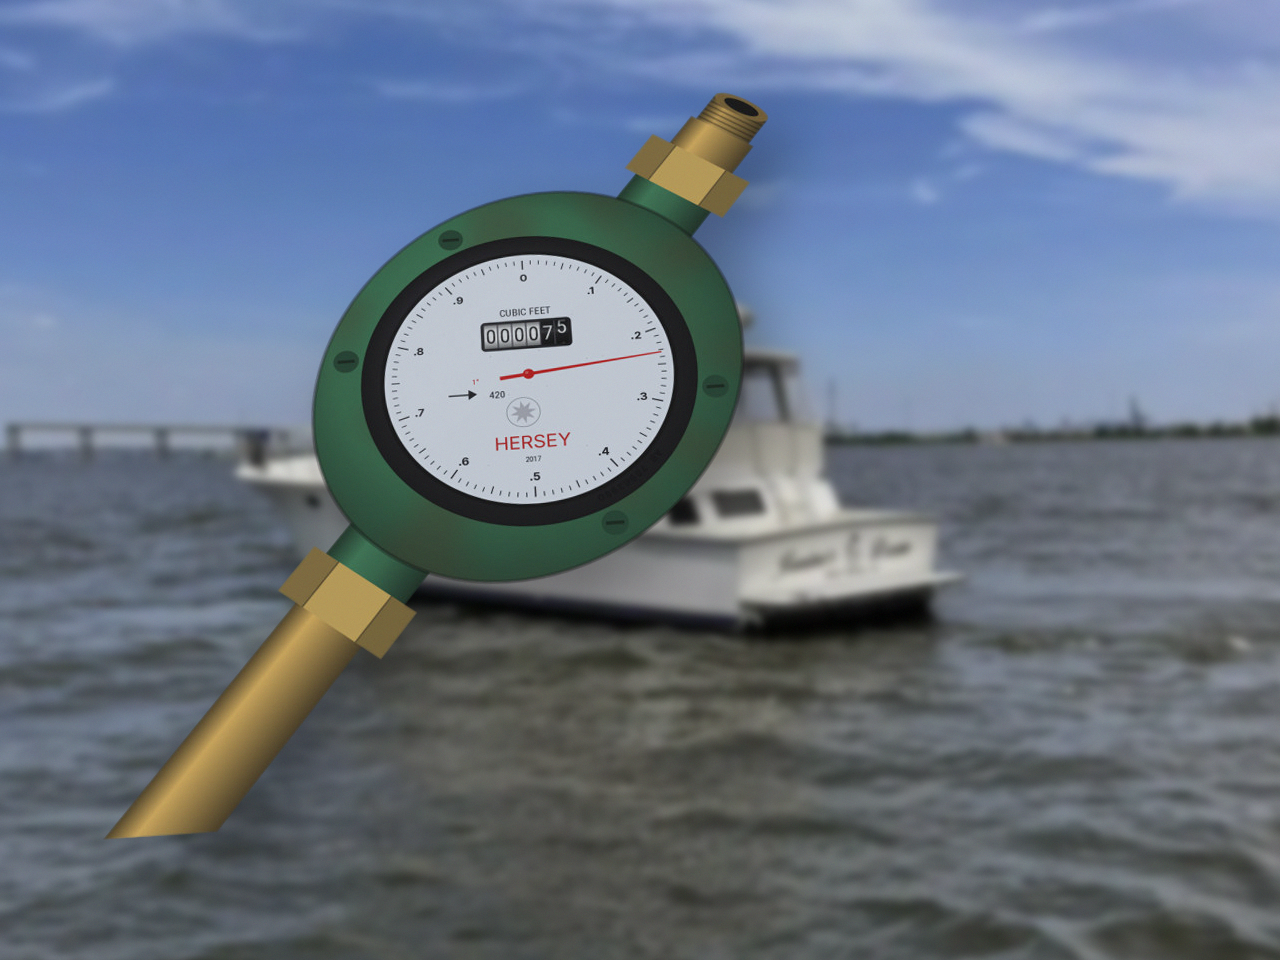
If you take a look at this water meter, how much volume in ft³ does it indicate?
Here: 75.23 ft³
